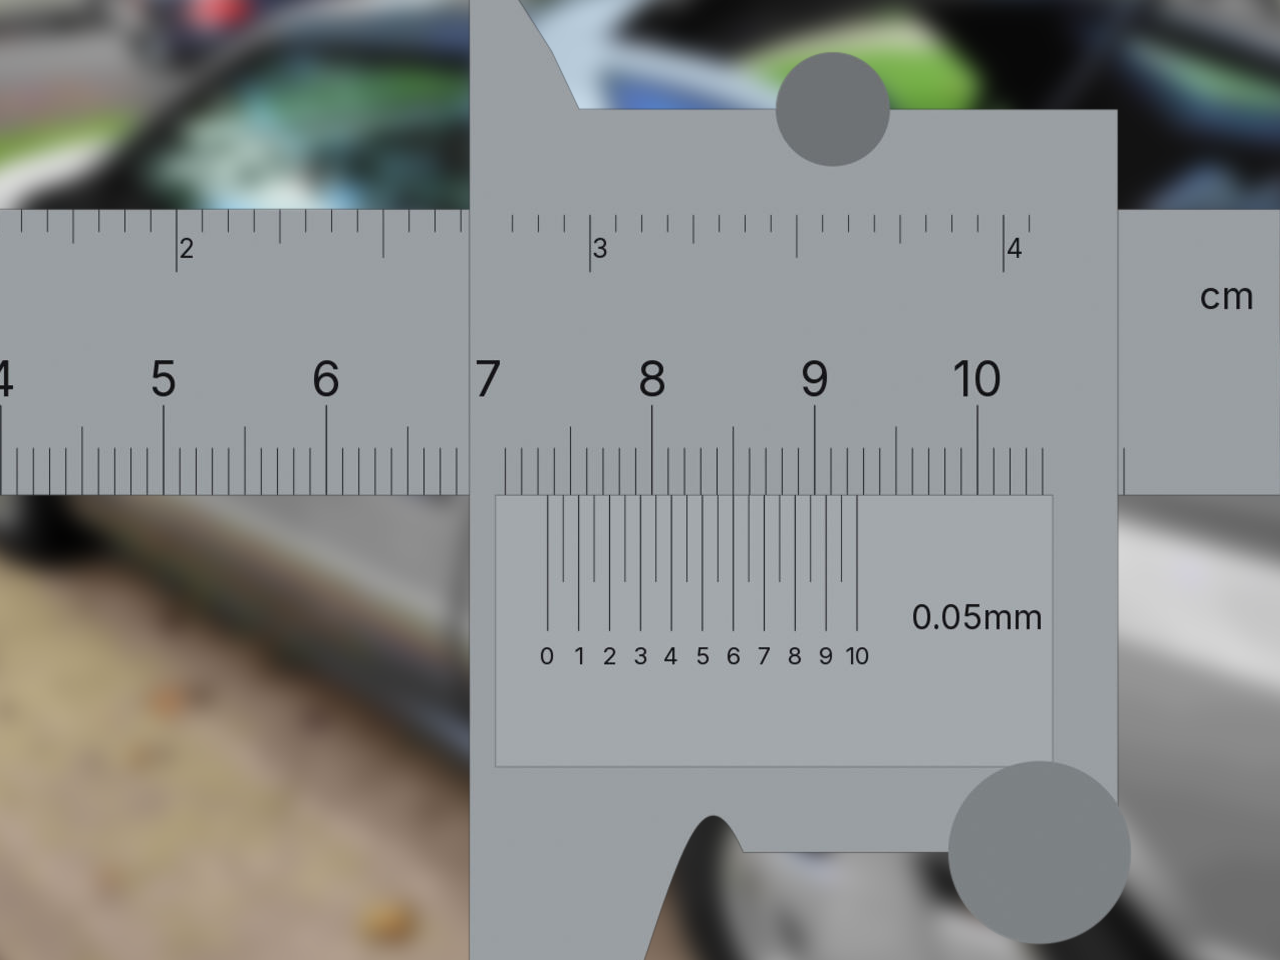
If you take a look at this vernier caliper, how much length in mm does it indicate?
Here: 73.6 mm
